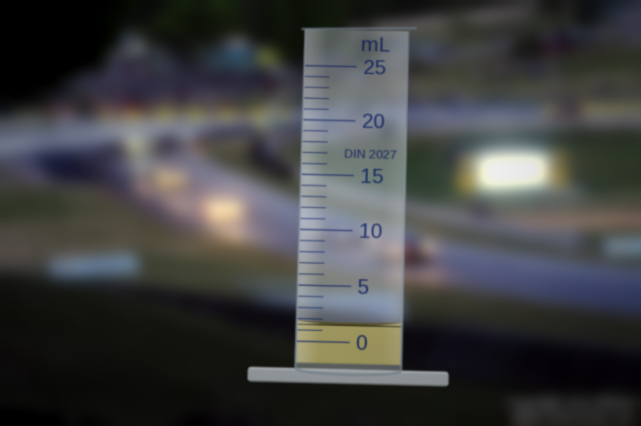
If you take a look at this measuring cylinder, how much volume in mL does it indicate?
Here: 1.5 mL
